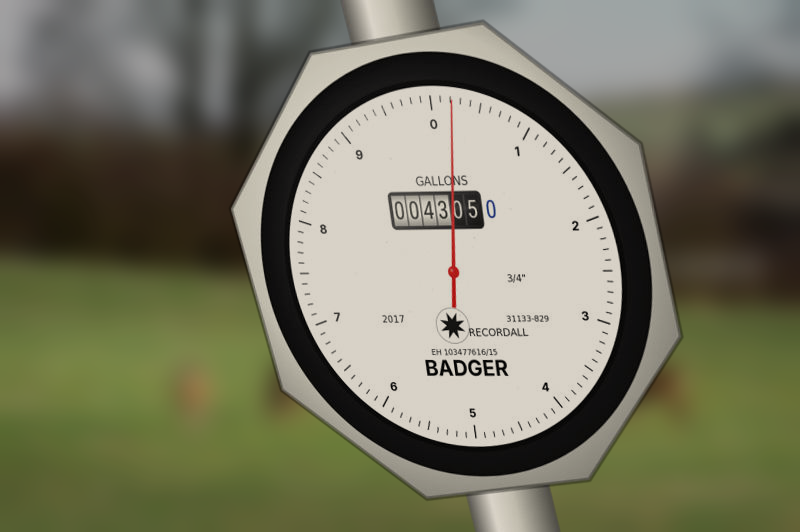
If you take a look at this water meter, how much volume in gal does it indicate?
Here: 43050.2 gal
